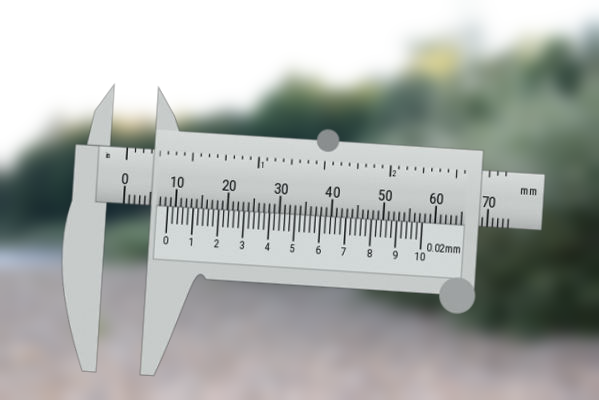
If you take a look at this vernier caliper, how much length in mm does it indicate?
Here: 8.5 mm
